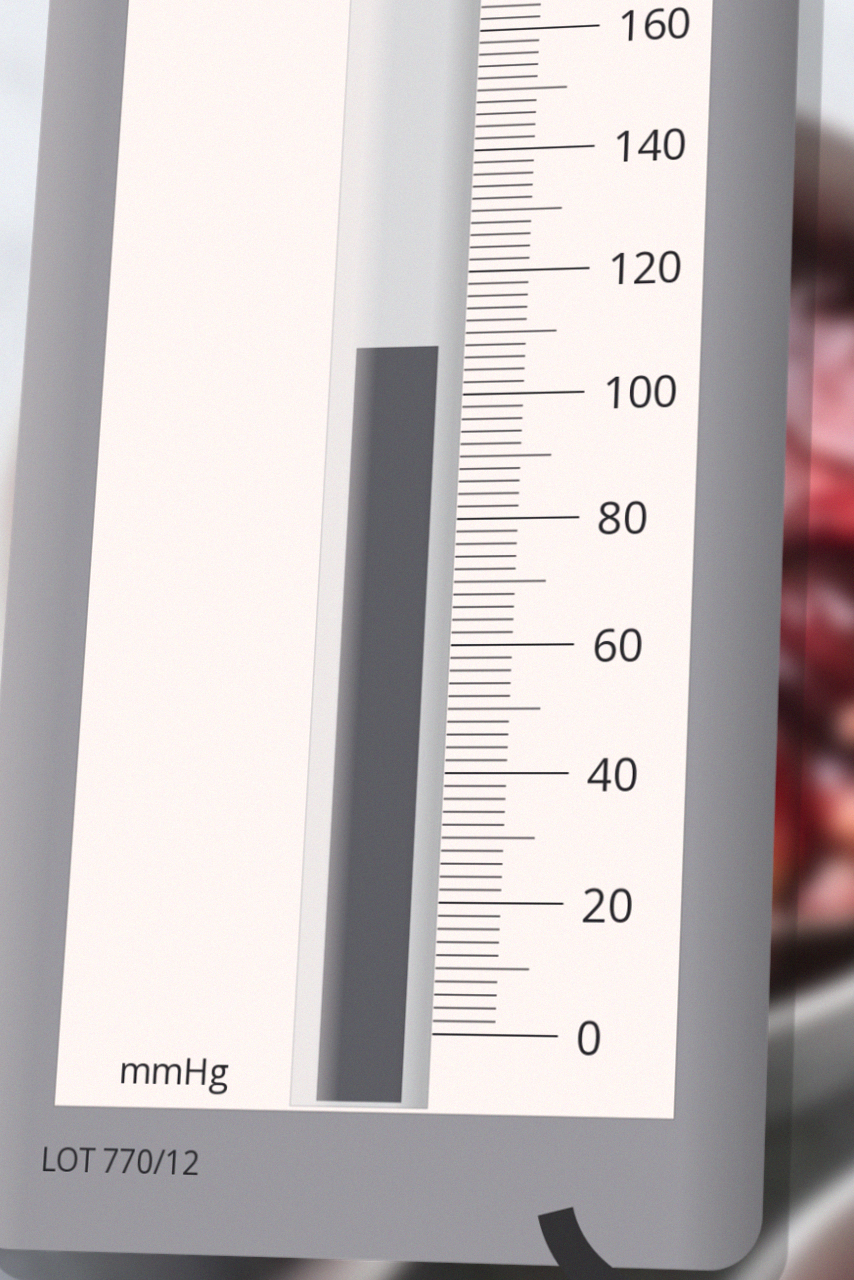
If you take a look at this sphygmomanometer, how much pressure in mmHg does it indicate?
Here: 108 mmHg
